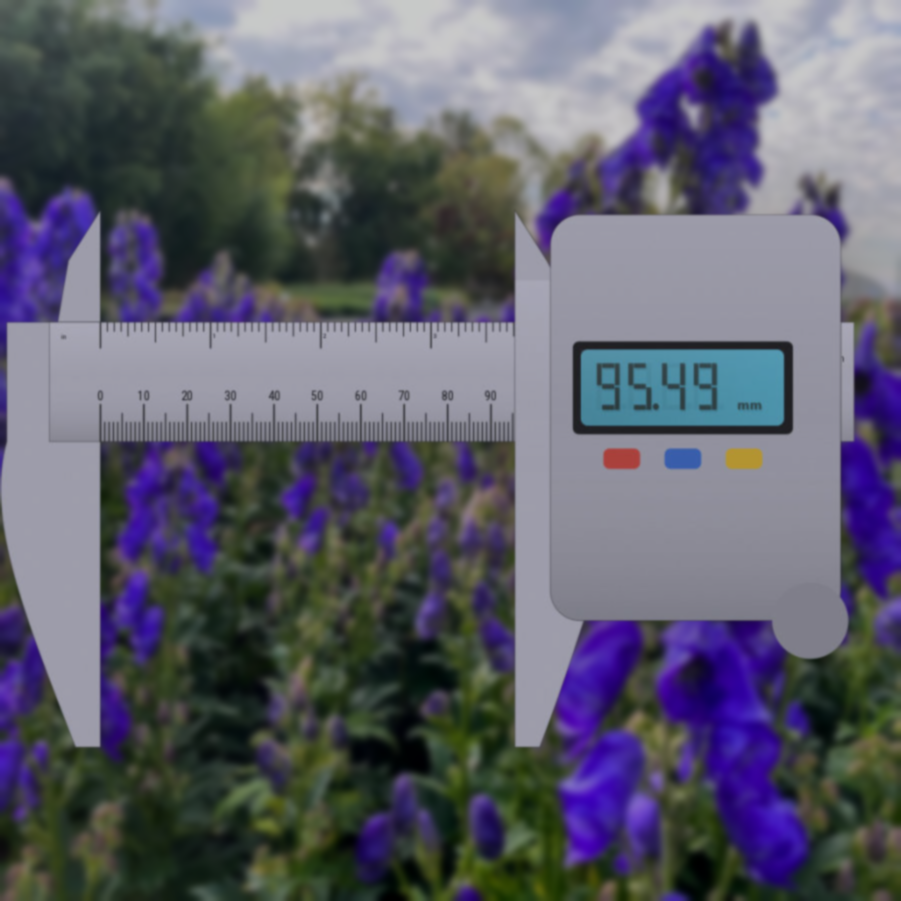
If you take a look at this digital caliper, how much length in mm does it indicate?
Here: 95.49 mm
